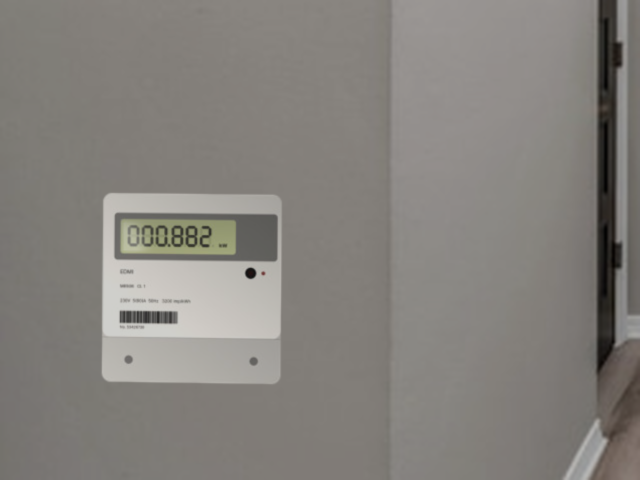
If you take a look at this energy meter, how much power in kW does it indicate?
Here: 0.882 kW
